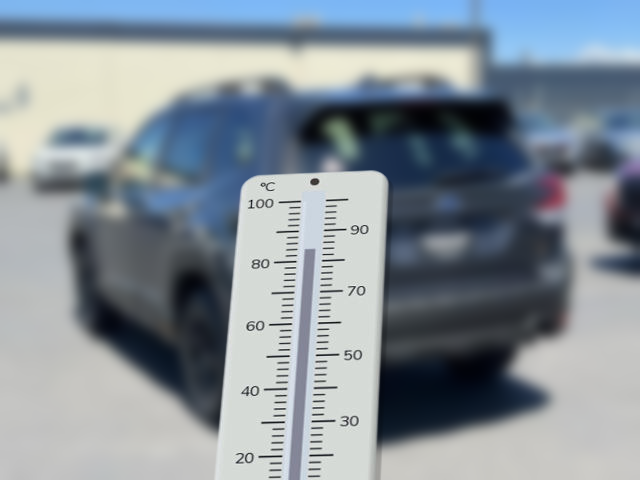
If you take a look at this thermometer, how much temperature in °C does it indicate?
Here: 84 °C
